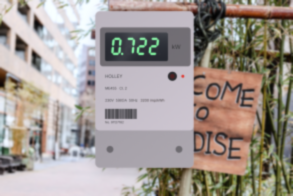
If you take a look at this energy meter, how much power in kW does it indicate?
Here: 0.722 kW
